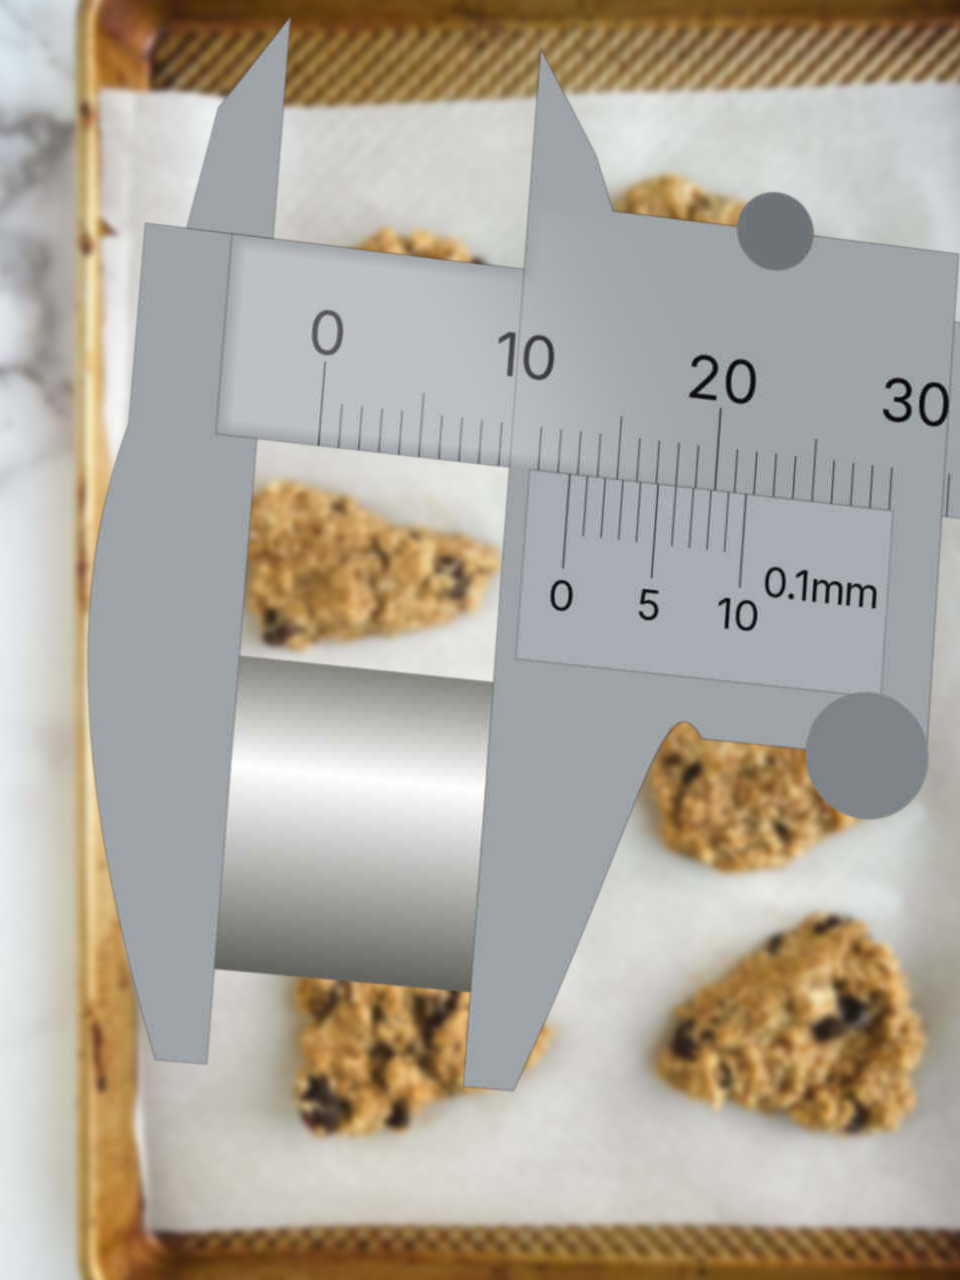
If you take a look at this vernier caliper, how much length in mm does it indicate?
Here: 12.6 mm
